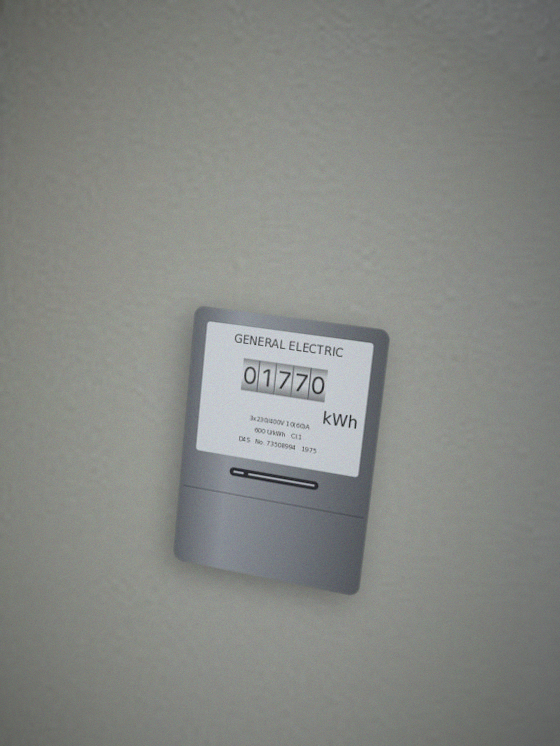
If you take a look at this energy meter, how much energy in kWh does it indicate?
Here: 1770 kWh
